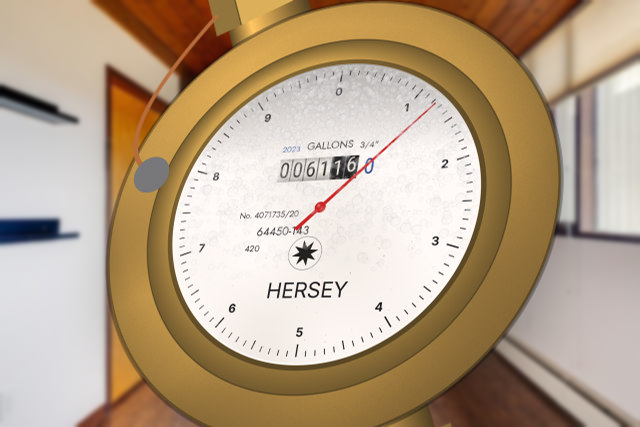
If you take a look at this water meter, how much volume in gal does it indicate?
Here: 61161.2 gal
